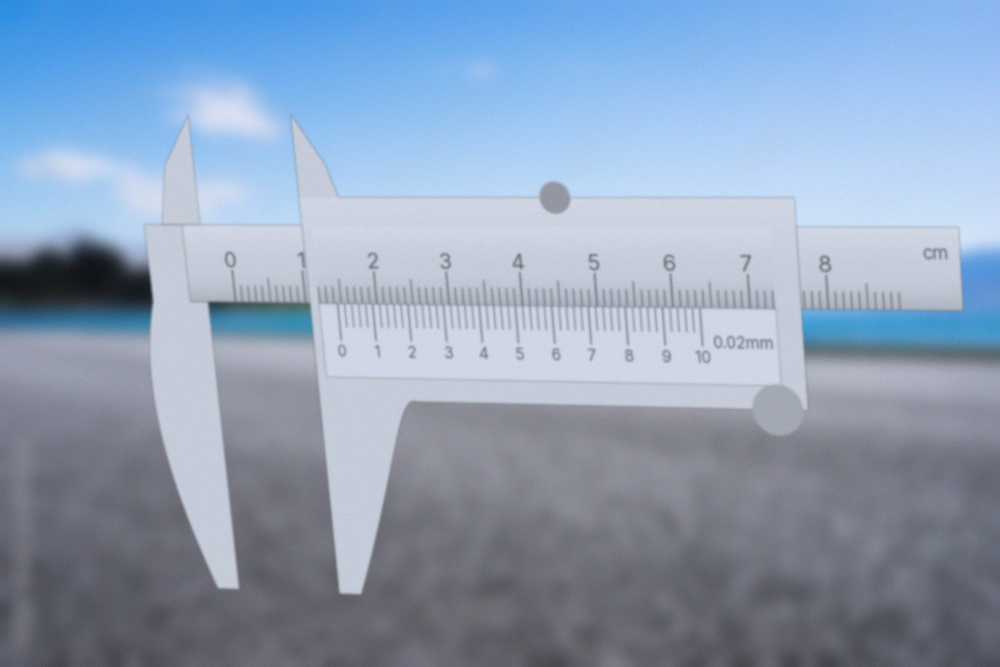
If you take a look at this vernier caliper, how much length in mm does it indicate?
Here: 14.5 mm
